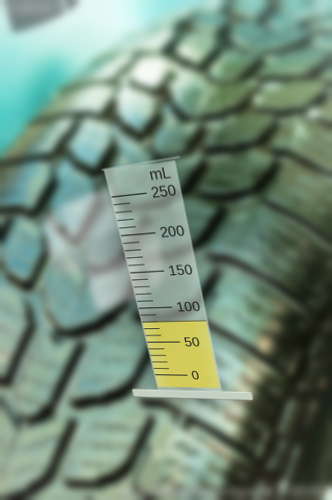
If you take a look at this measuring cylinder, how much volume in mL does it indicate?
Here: 80 mL
